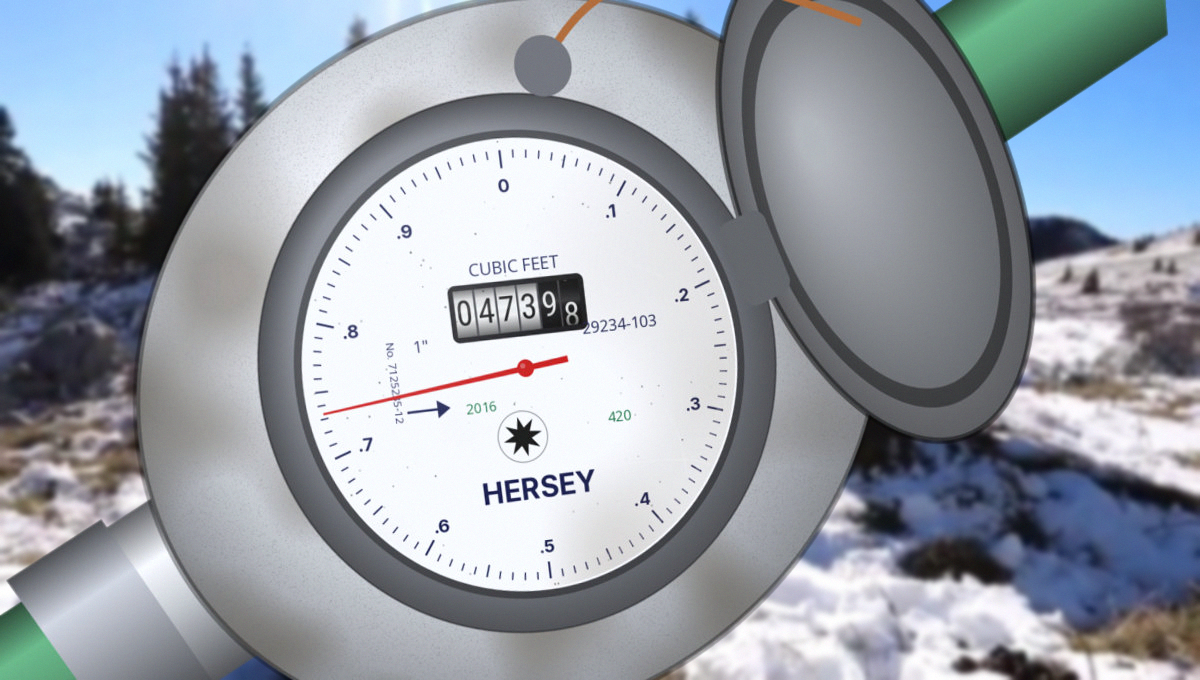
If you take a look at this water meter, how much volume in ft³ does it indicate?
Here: 47397.73 ft³
